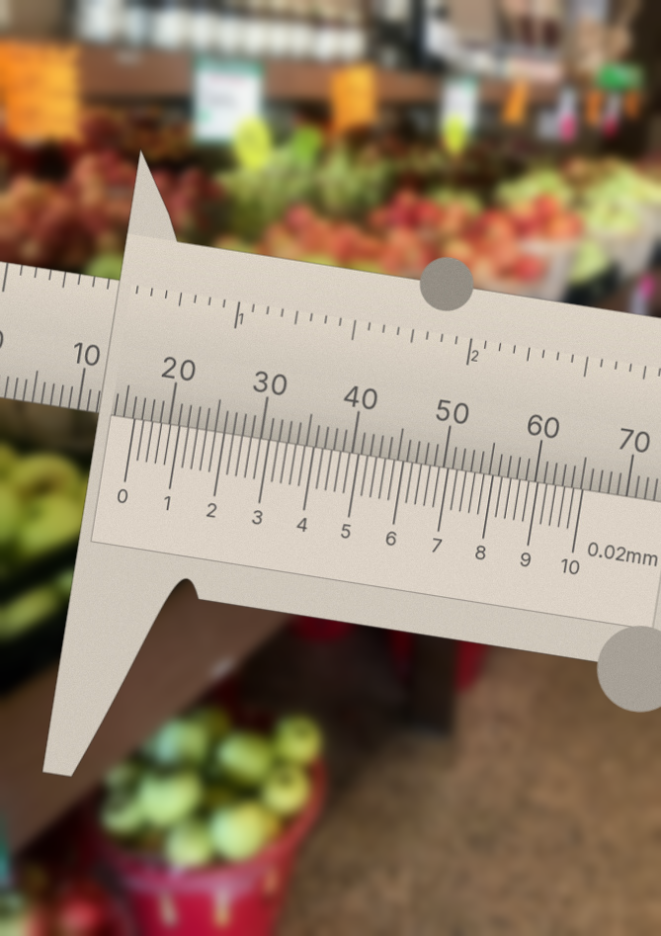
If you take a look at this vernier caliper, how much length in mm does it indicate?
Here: 16.2 mm
